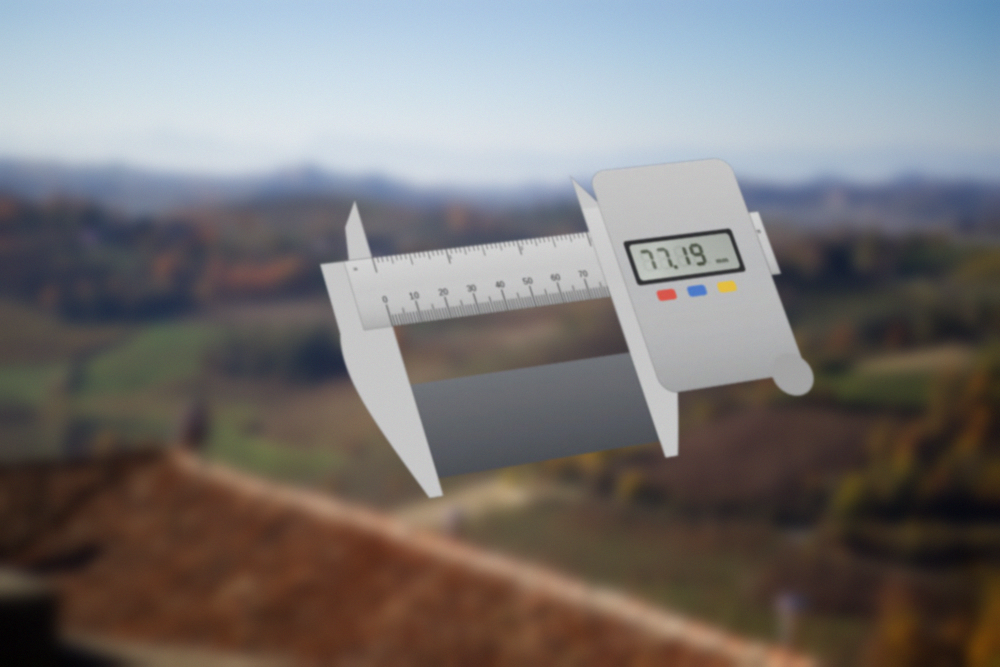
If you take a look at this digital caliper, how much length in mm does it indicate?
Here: 77.19 mm
